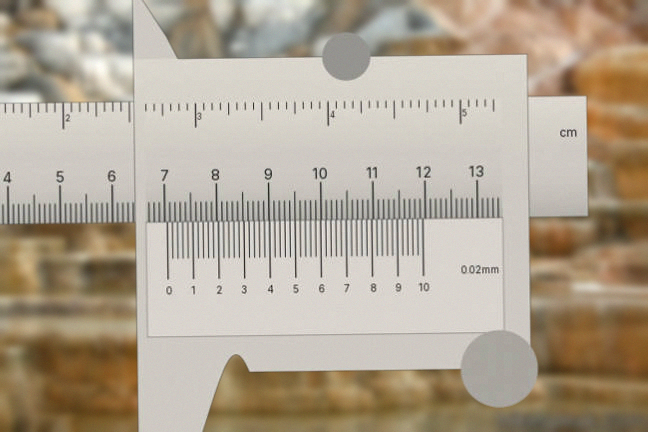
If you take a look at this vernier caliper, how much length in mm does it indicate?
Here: 70.5 mm
